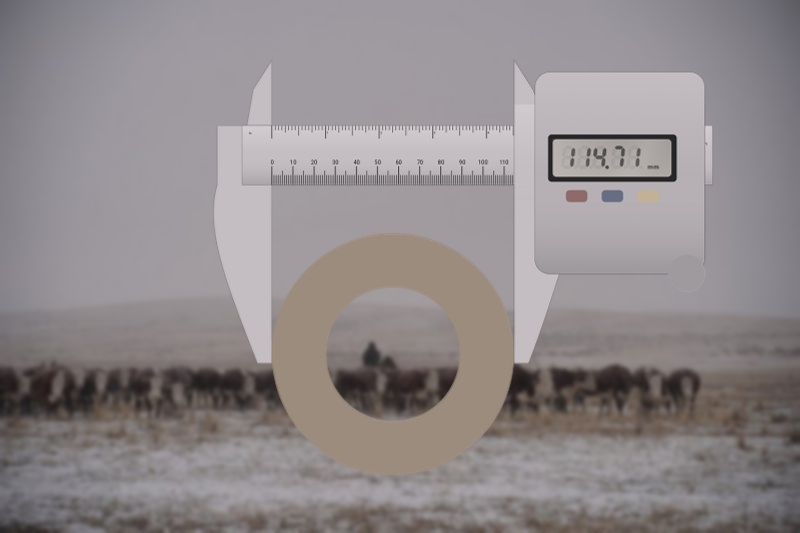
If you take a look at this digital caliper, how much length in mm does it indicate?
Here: 114.71 mm
